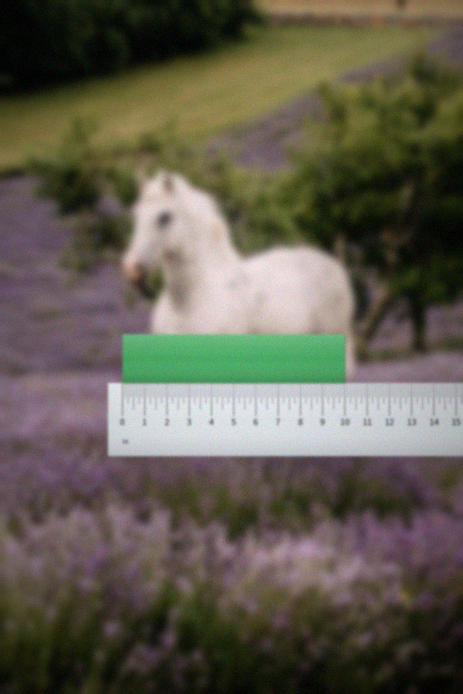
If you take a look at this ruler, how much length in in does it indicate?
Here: 10 in
